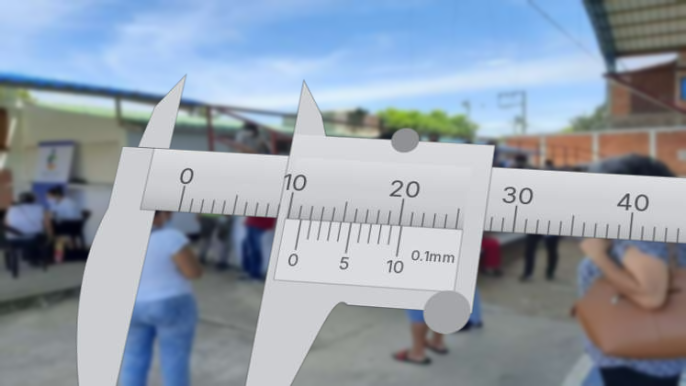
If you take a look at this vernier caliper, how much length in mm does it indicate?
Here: 11.2 mm
